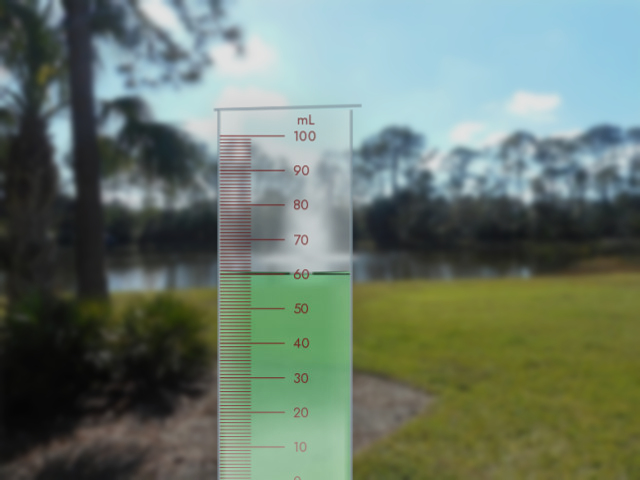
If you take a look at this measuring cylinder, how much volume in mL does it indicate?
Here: 60 mL
